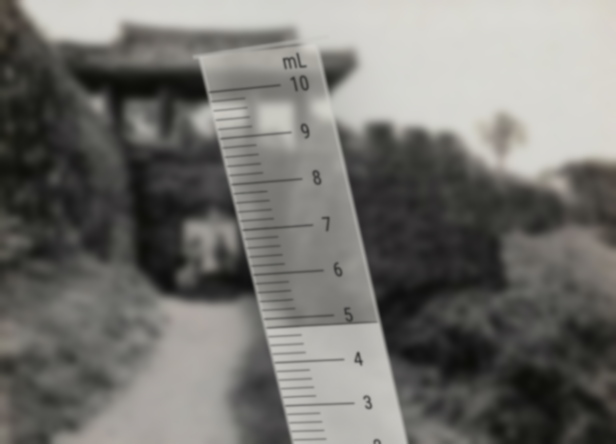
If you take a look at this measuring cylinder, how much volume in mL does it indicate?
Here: 4.8 mL
